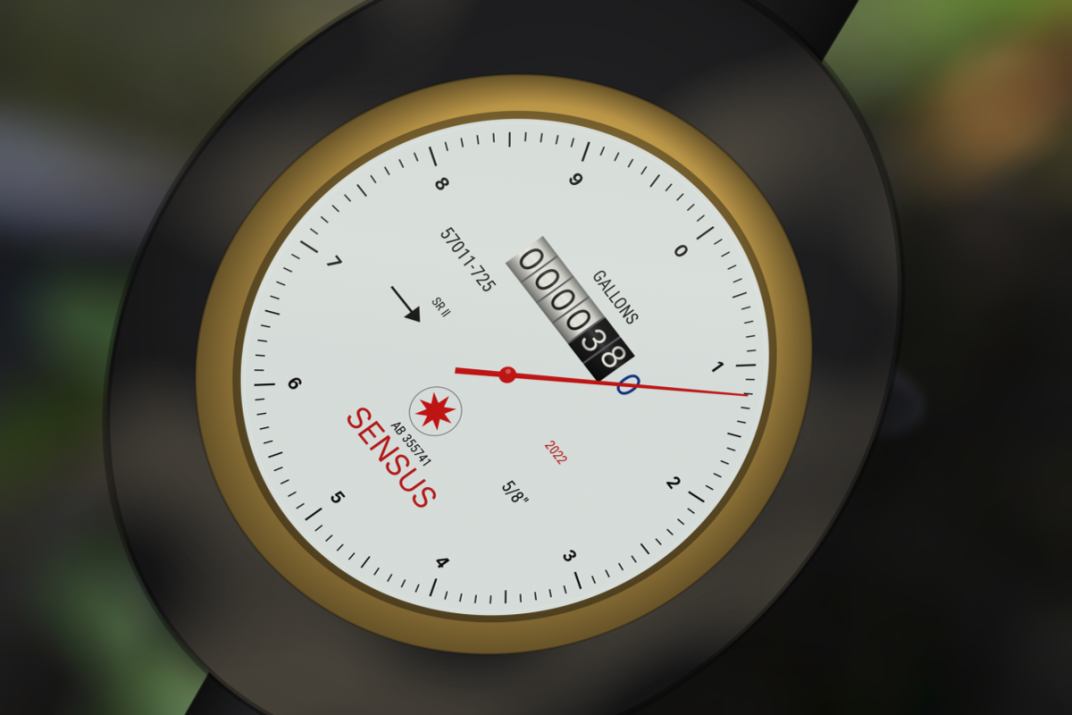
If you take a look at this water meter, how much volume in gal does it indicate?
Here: 381.2 gal
